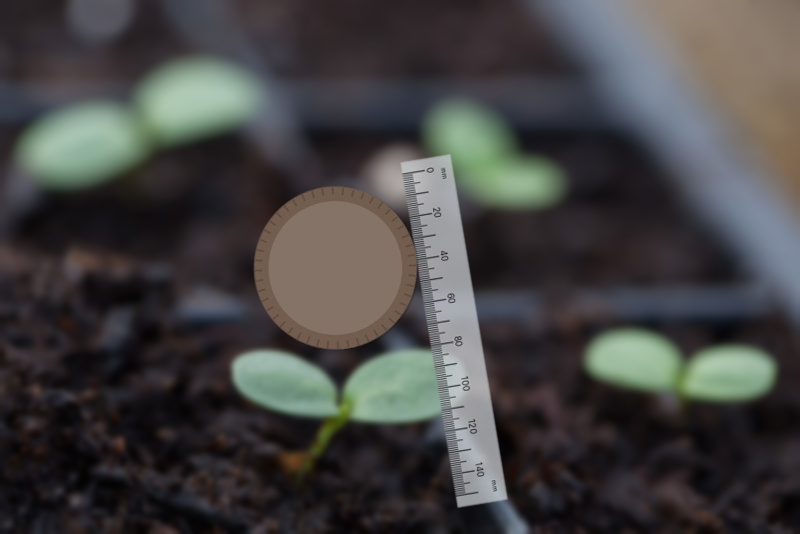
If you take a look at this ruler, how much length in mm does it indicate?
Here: 75 mm
